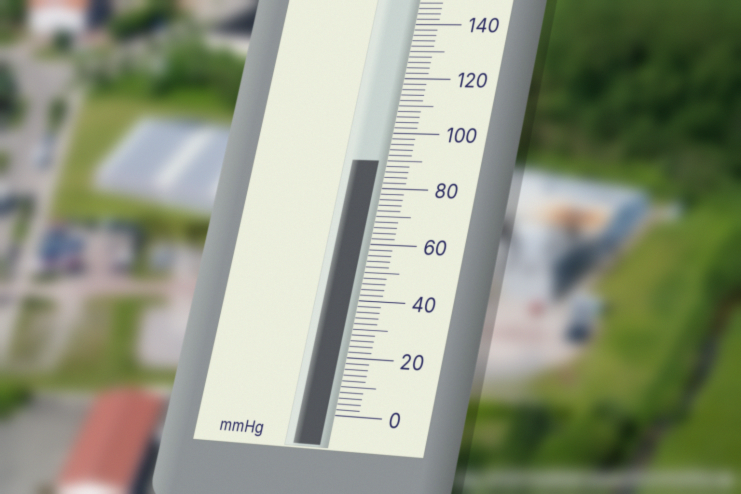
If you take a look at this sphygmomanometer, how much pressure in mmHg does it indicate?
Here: 90 mmHg
